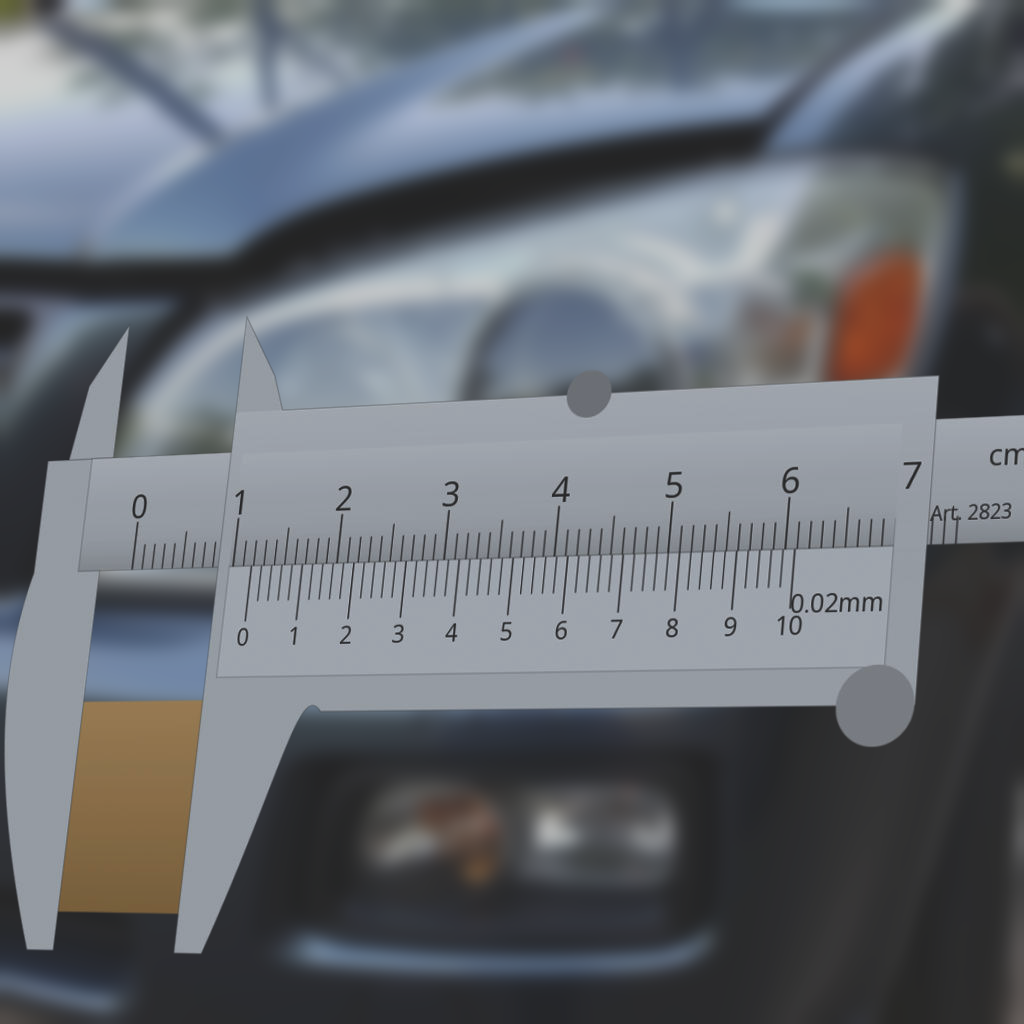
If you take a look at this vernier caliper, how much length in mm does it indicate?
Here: 11.8 mm
